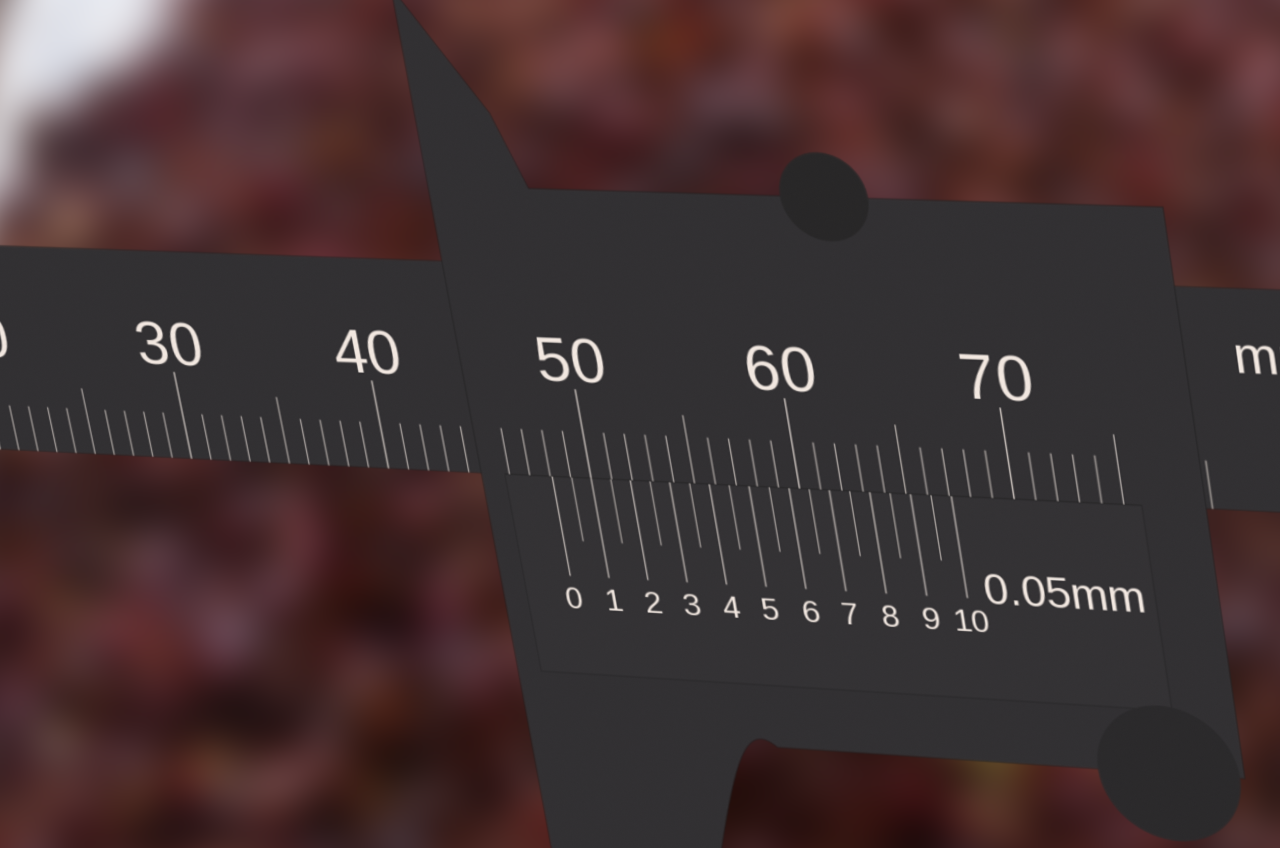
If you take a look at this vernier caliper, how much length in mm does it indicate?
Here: 48.1 mm
